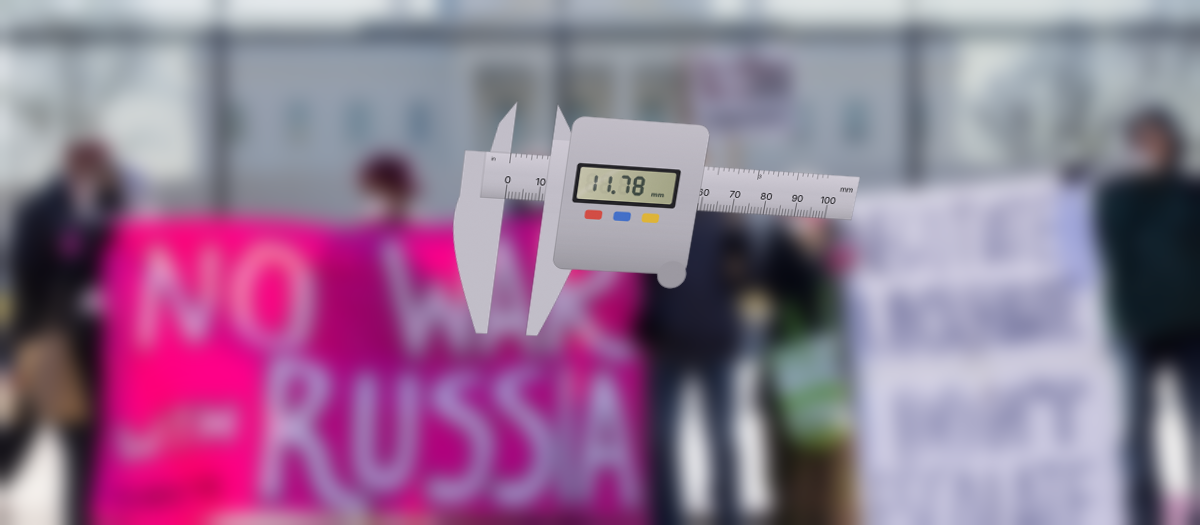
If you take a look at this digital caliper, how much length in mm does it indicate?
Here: 11.78 mm
